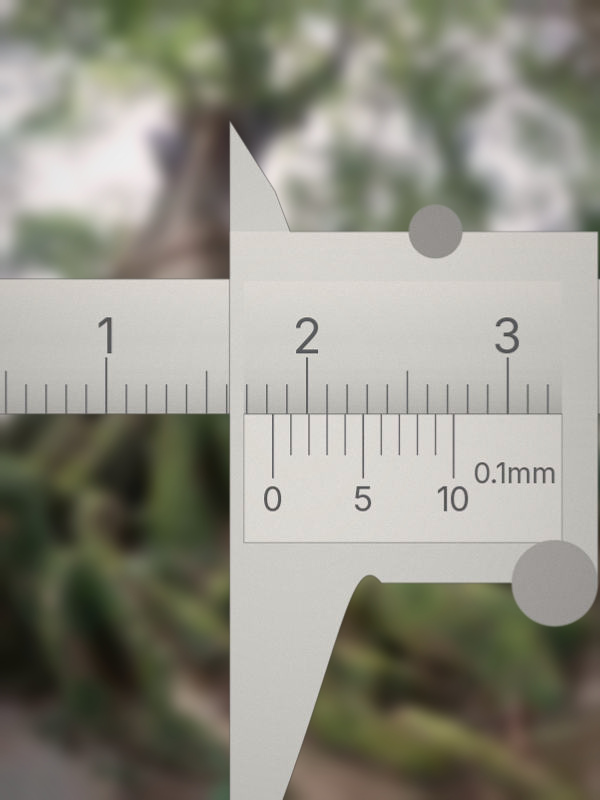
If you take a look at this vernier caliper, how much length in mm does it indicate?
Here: 18.3 mm
